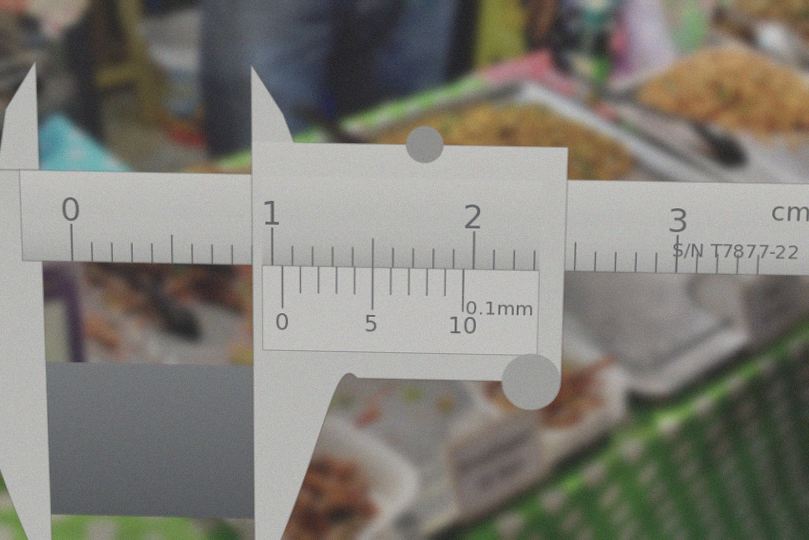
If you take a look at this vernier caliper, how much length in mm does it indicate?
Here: 10.5 mm
